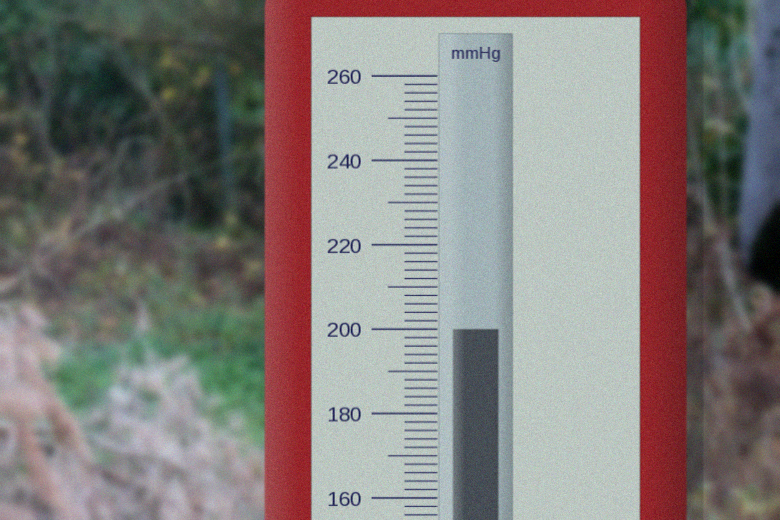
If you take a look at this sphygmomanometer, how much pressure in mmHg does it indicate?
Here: 200 mmHg
